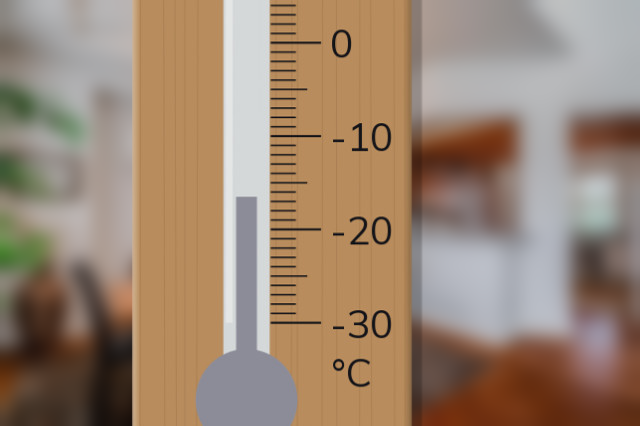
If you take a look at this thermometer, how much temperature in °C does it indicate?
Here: -16.5 °C
